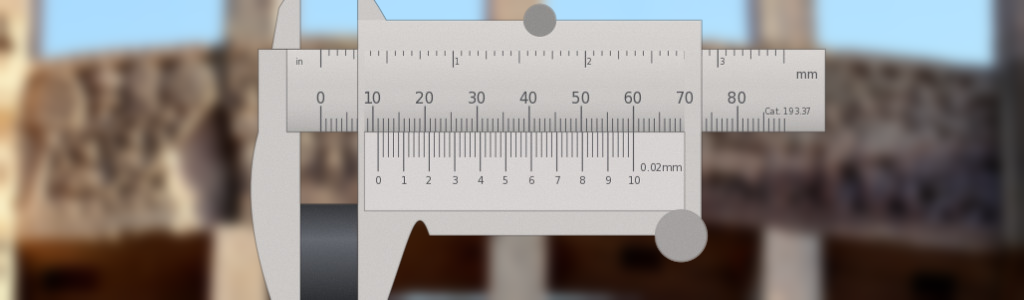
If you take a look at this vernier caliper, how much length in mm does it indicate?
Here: 11.0 mm
